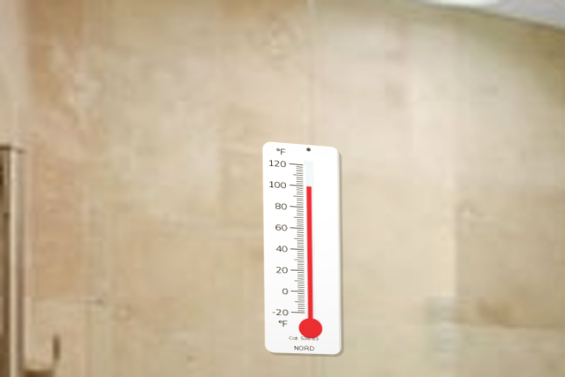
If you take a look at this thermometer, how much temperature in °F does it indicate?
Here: 100 °F
